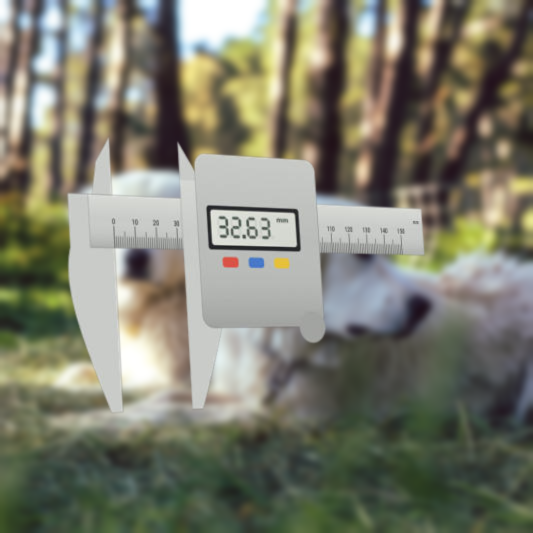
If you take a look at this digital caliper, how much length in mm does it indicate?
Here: 32.63 mm
